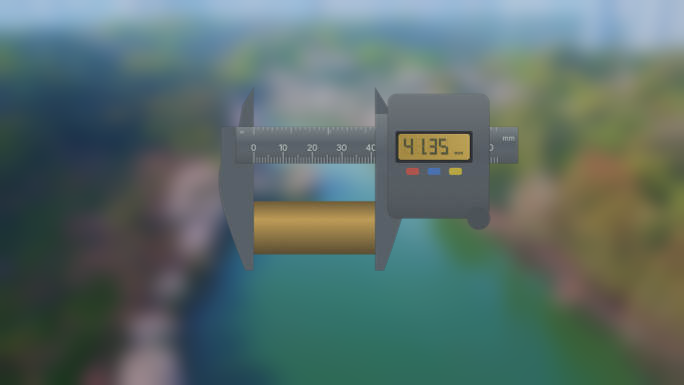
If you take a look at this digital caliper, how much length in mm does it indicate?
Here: 41.35 mm
